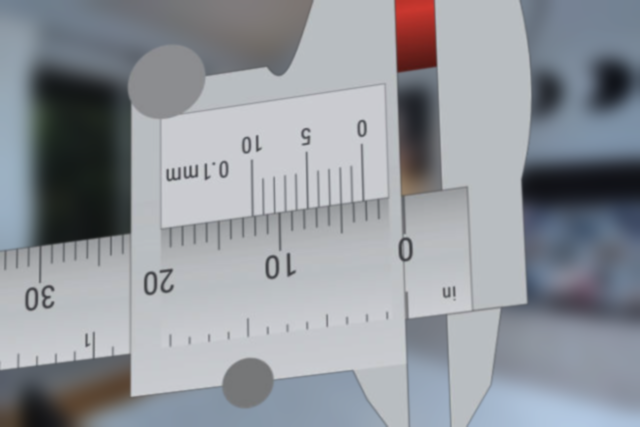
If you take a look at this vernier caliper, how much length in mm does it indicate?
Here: 3.2 mm
